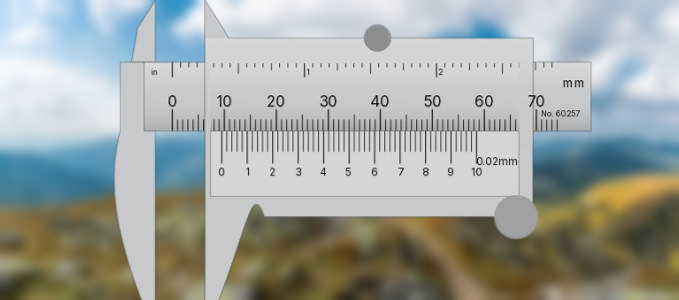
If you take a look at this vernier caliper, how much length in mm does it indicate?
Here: 9.5 mm
